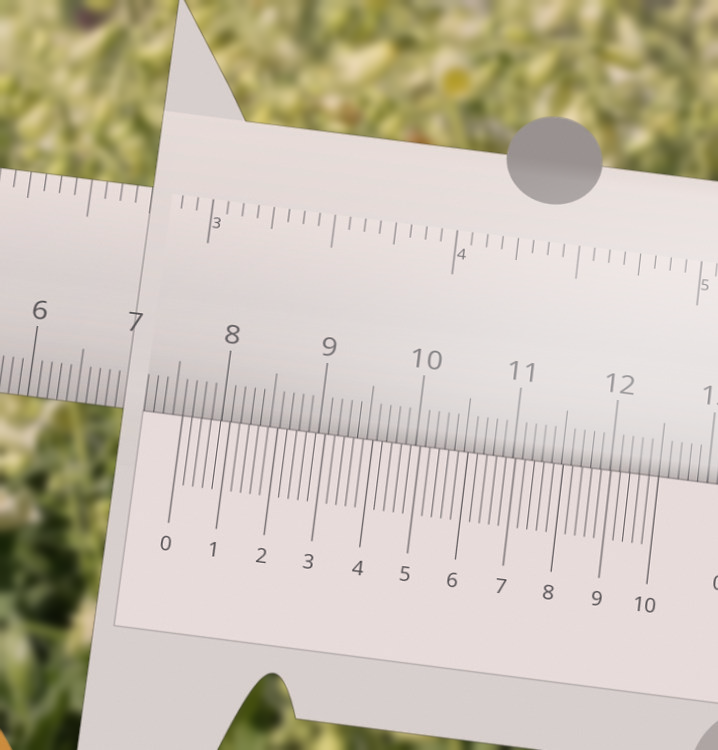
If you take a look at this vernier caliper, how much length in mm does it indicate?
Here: 76.0 mm
